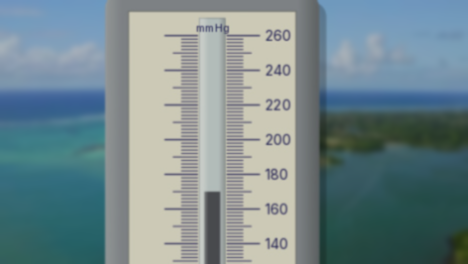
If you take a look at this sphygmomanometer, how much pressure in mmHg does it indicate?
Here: 170 mmHg
